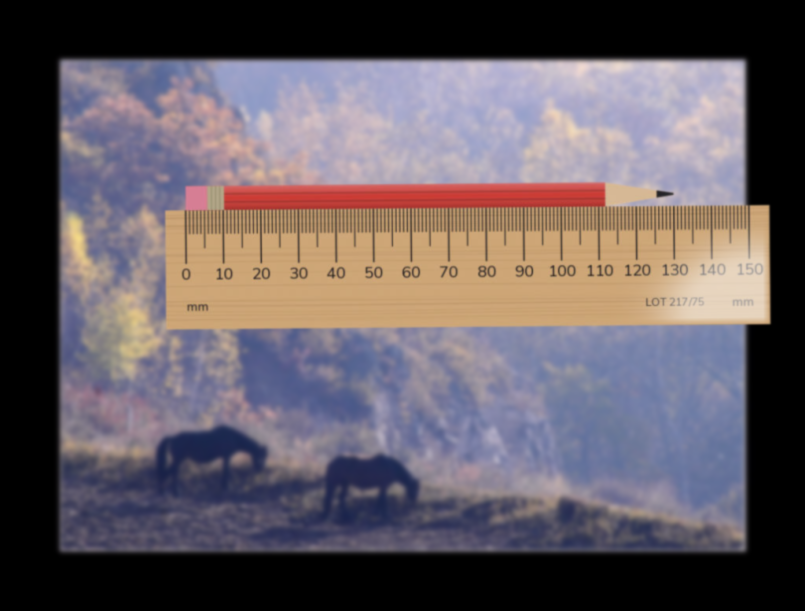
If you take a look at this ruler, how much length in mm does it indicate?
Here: 130 mm
